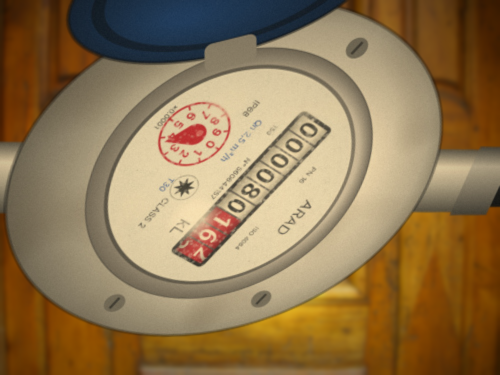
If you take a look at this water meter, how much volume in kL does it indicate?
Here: 80.1623 kL
